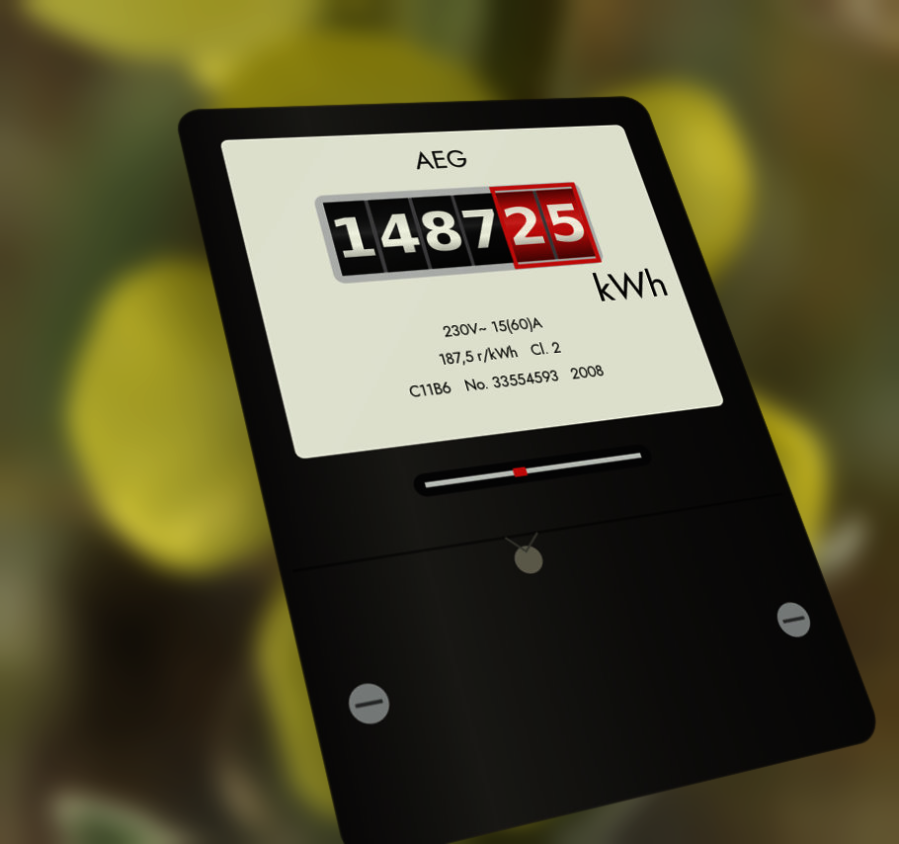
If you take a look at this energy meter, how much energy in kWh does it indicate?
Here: 1487.25 kWh
